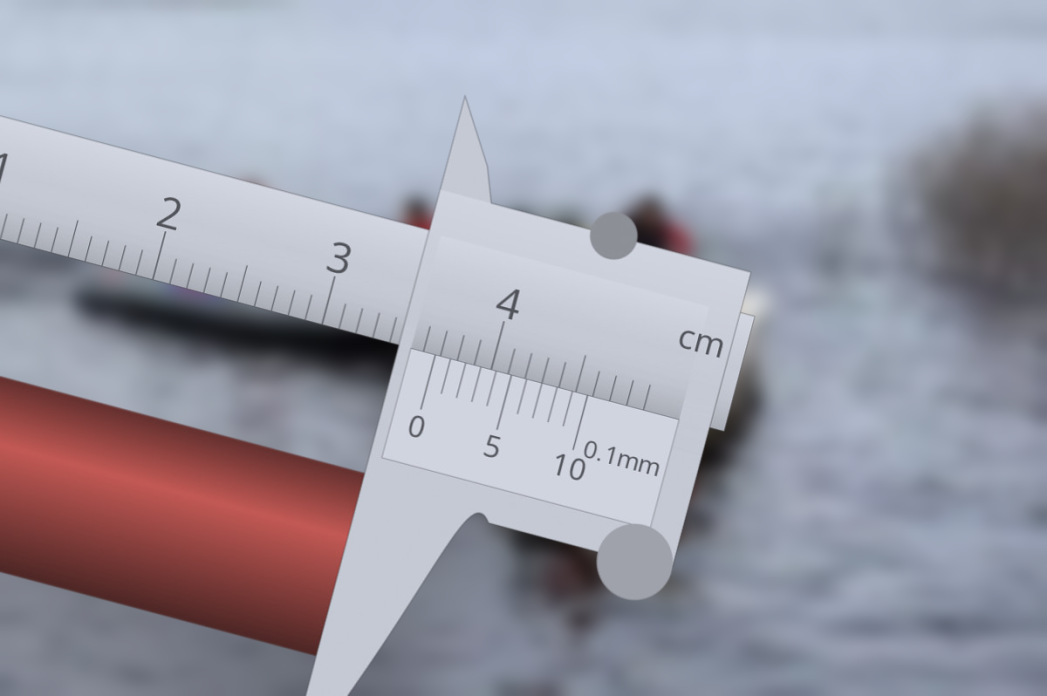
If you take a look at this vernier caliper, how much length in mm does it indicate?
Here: 36.7 mm
